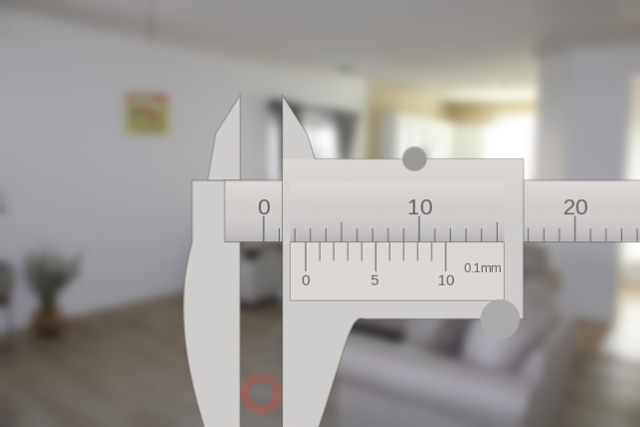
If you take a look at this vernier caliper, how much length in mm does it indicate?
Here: 2.7 mm
